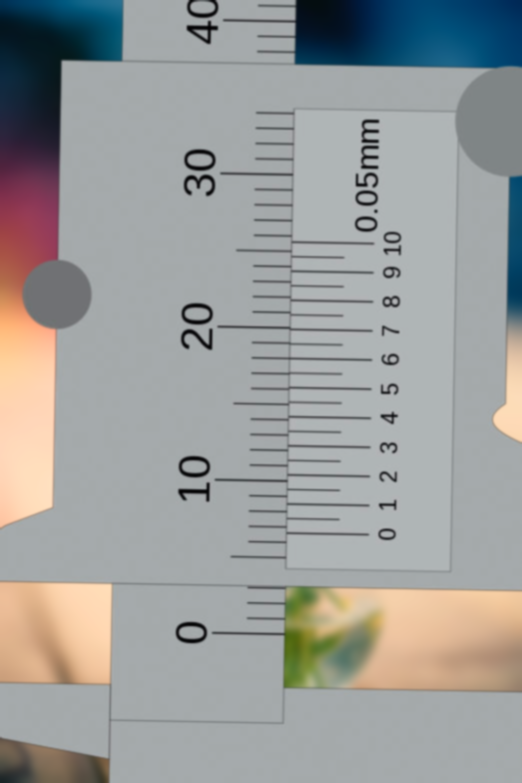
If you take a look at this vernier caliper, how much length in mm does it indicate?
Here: 6.6 mm
